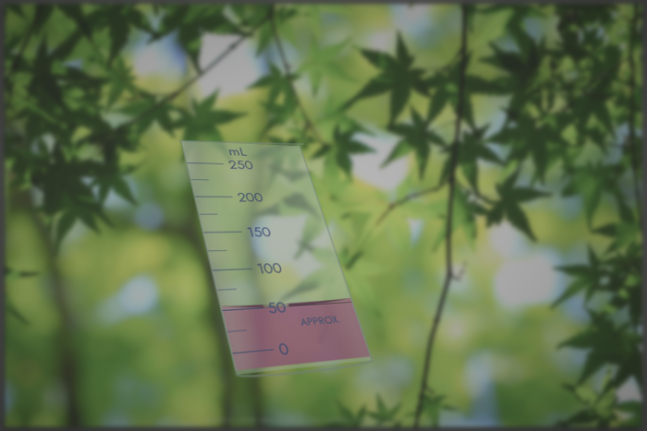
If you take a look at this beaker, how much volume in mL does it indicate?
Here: 50 mL
